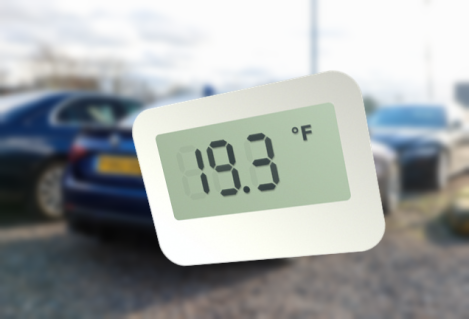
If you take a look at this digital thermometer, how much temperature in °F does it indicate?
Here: 19.3 °F
